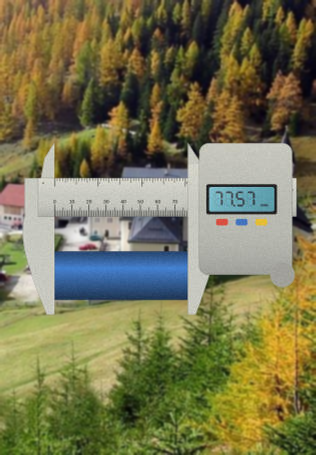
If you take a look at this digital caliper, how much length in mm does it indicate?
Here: 77.57 mm
